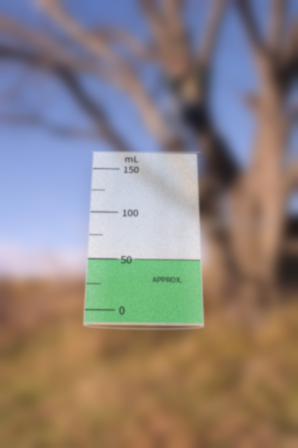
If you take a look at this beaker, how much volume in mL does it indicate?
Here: 50 mL
